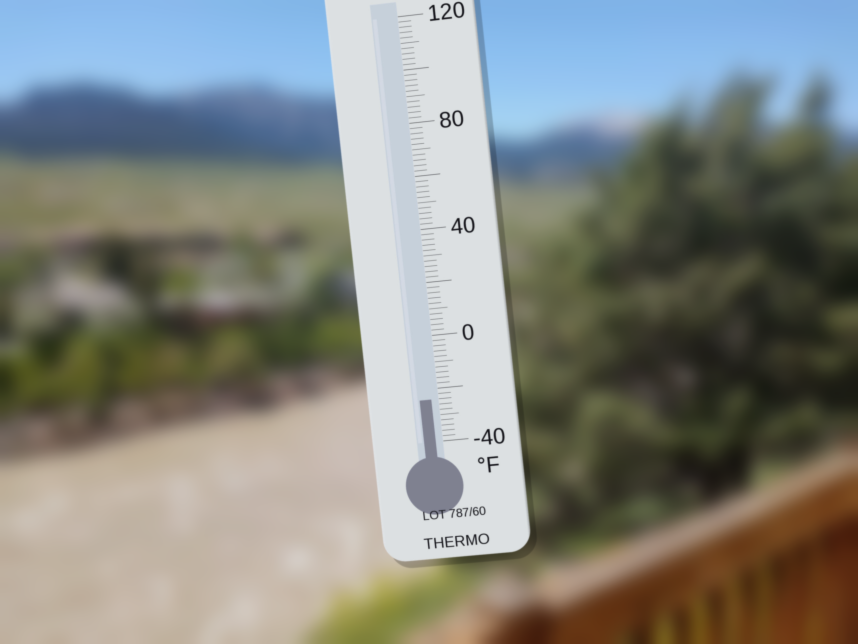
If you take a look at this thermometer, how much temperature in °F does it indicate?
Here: -24 °F
